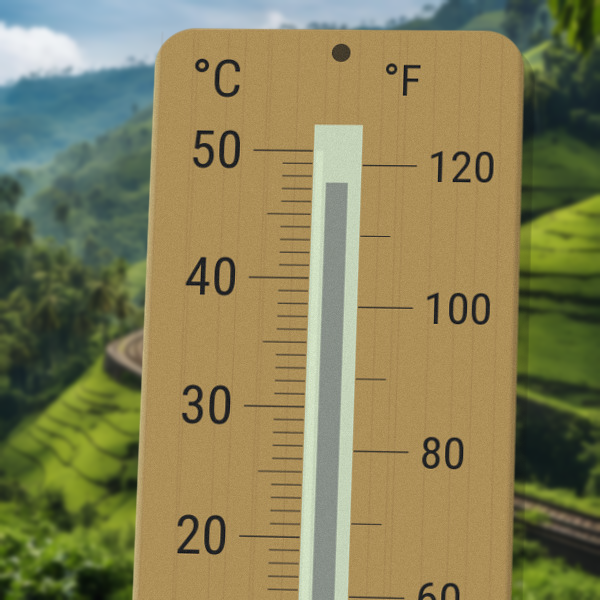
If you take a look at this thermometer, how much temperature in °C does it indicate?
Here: 47.5 °C
